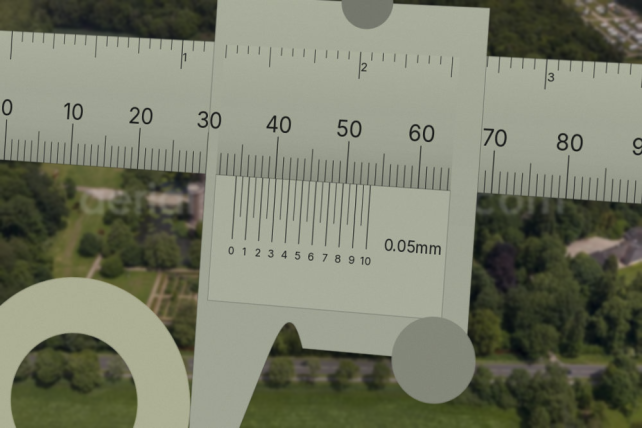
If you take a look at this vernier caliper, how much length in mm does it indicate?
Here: 34.4 mm
